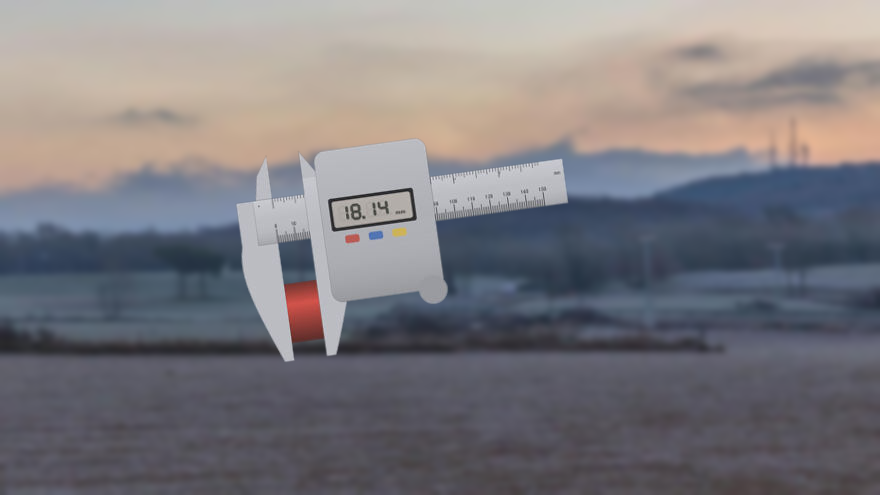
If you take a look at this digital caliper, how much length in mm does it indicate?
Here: 18.14 mm
